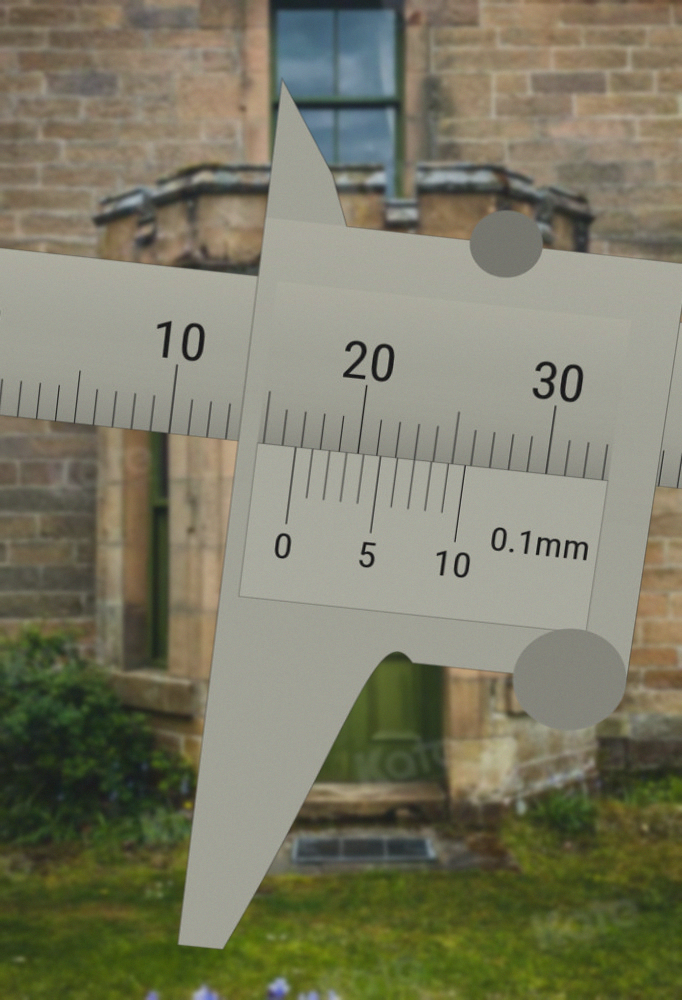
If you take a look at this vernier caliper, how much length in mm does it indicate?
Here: 16.7 mm
